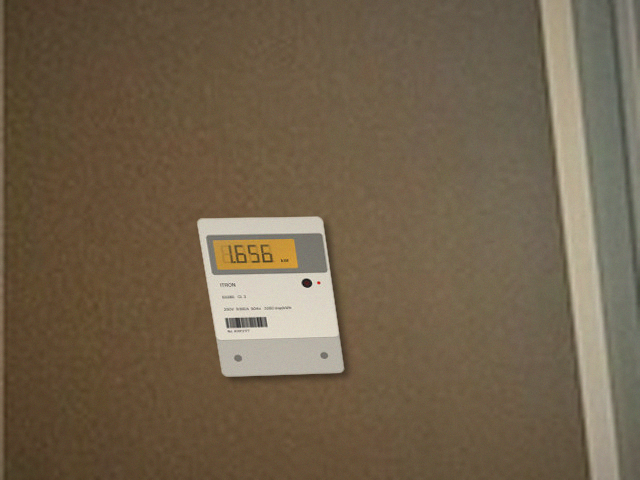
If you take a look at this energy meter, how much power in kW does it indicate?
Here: 1.656 kW
